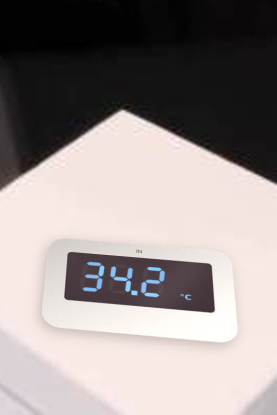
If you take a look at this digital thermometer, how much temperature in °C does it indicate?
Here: 34.2 °C
